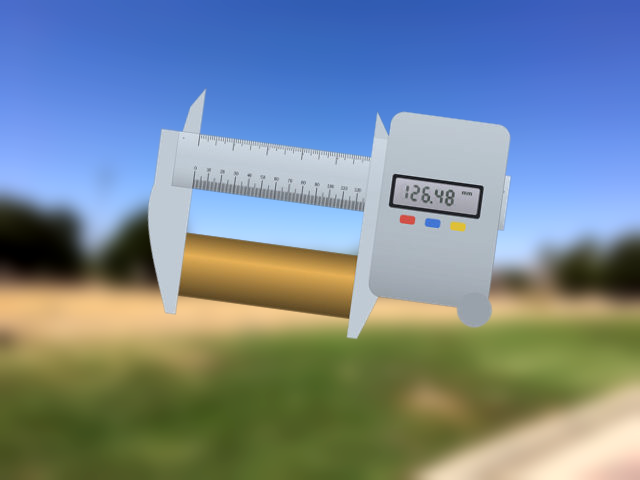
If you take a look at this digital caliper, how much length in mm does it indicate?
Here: 126.48 mm
